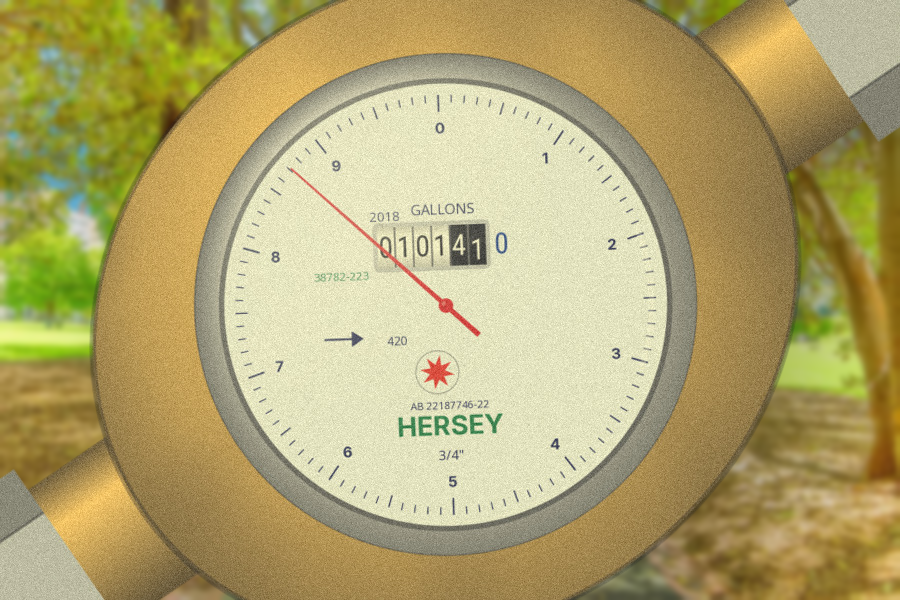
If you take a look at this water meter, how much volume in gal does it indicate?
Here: 101408.7 gal
